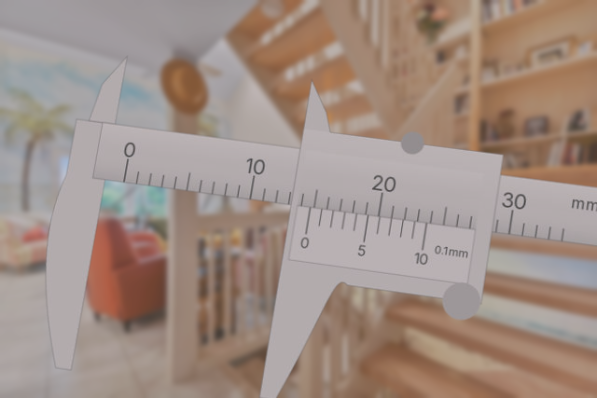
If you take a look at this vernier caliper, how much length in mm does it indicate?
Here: 14.7 mm
